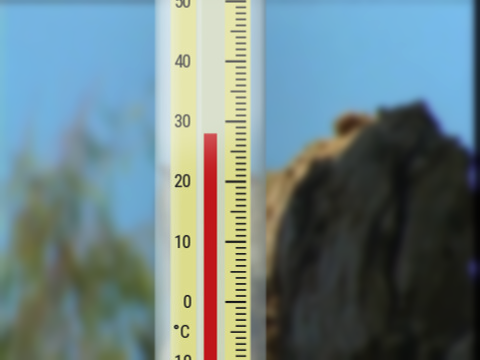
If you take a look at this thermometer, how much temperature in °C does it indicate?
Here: 28 °C
